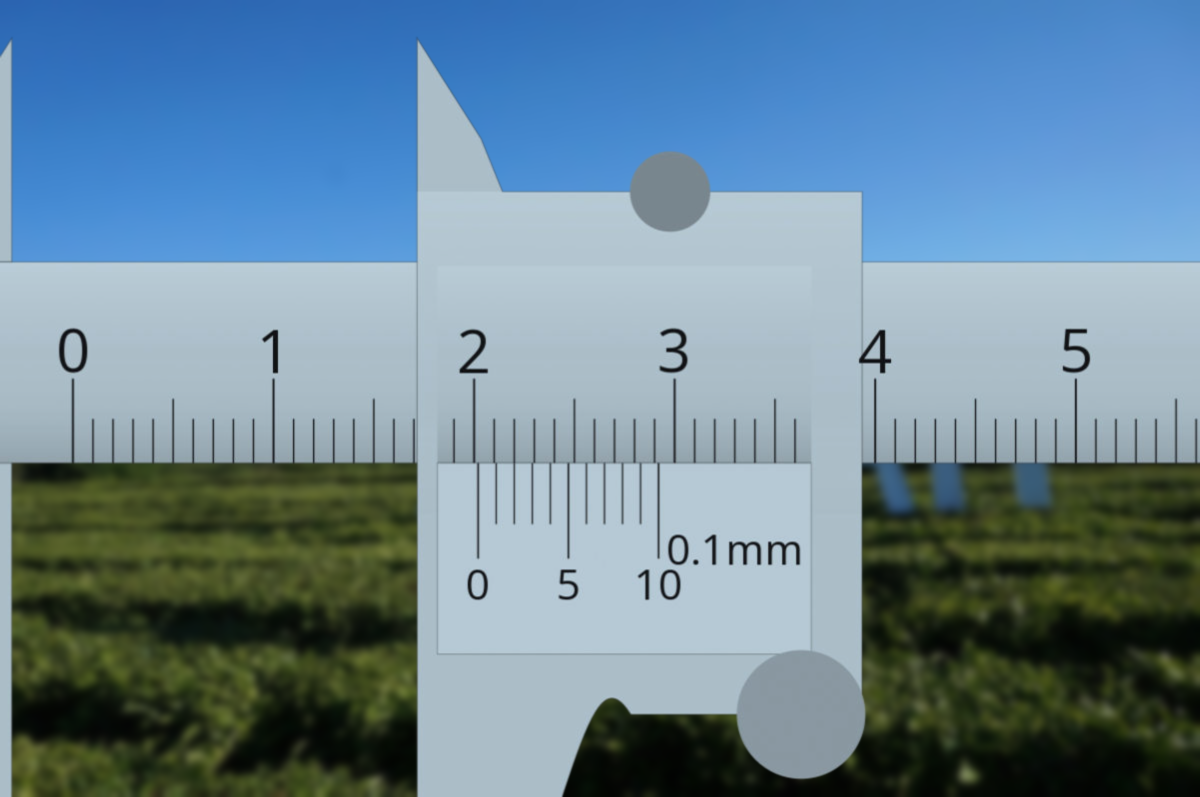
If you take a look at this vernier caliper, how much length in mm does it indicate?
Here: 20.2 mm
